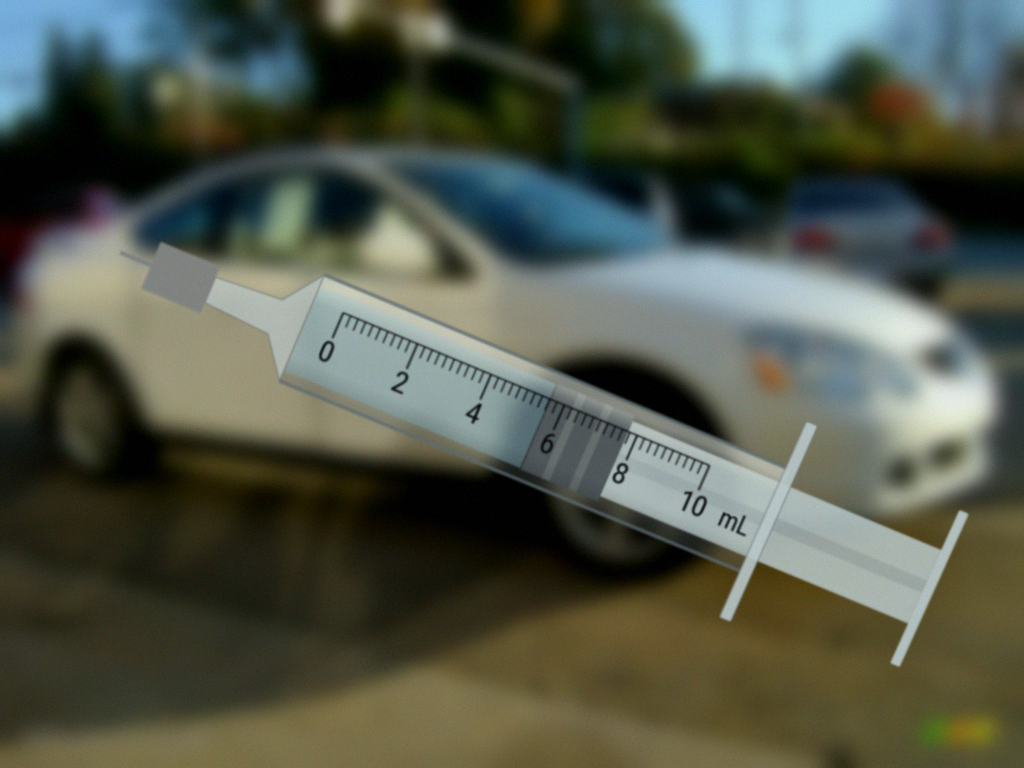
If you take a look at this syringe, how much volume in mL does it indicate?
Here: 5.6 mL
